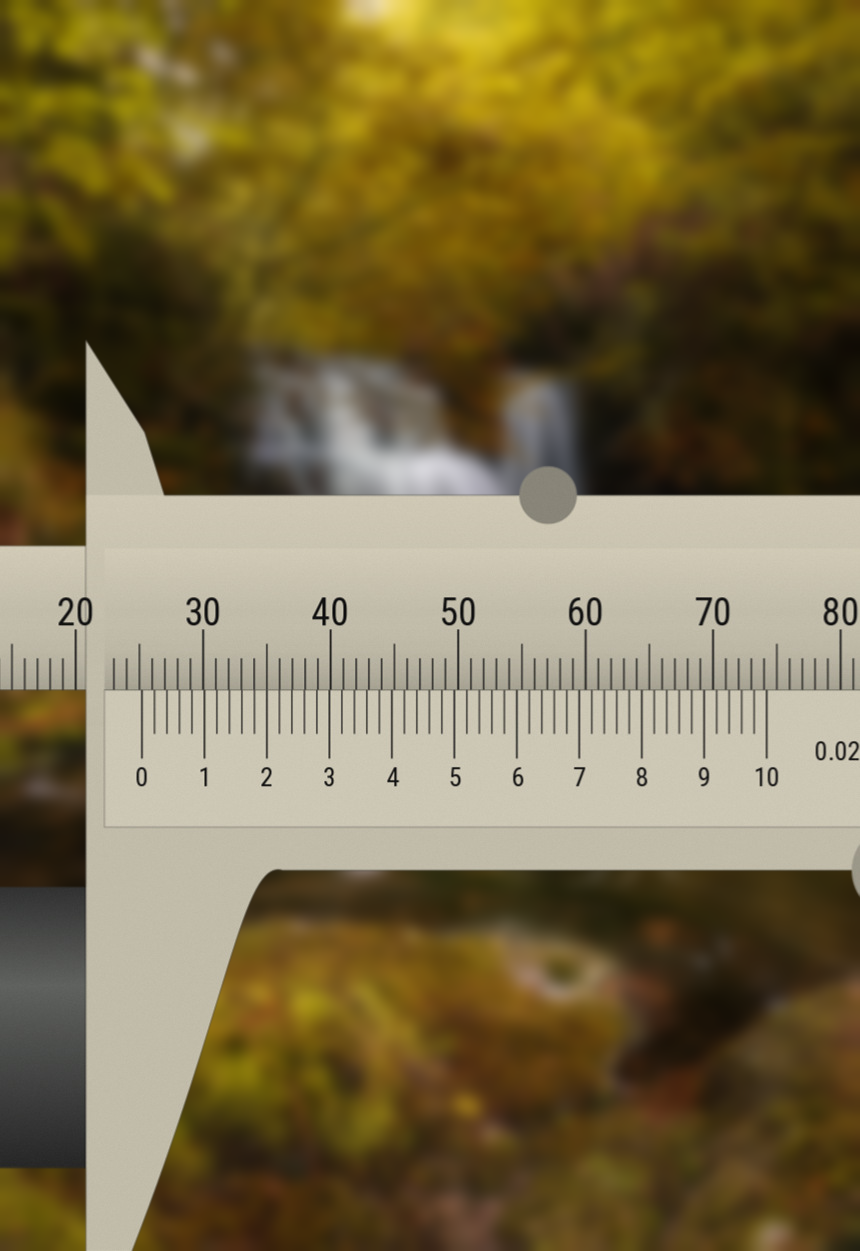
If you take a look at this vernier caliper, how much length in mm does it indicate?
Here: 25.2 mm
